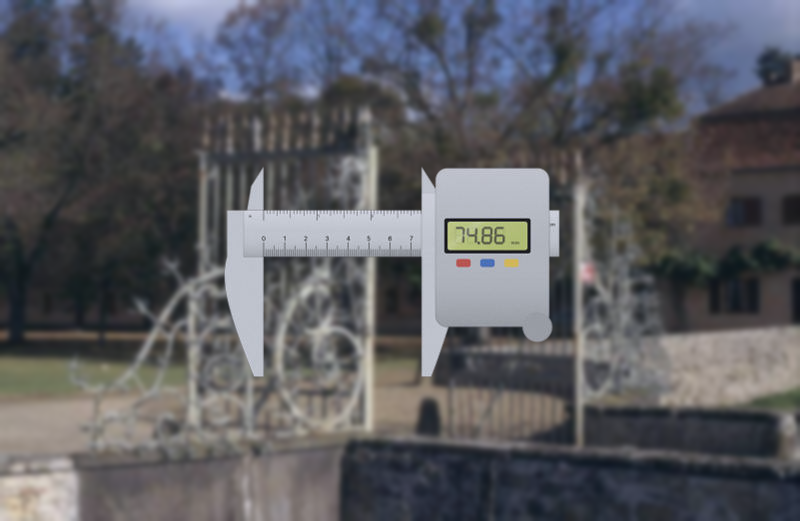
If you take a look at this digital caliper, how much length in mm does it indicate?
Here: 74.86 mm
